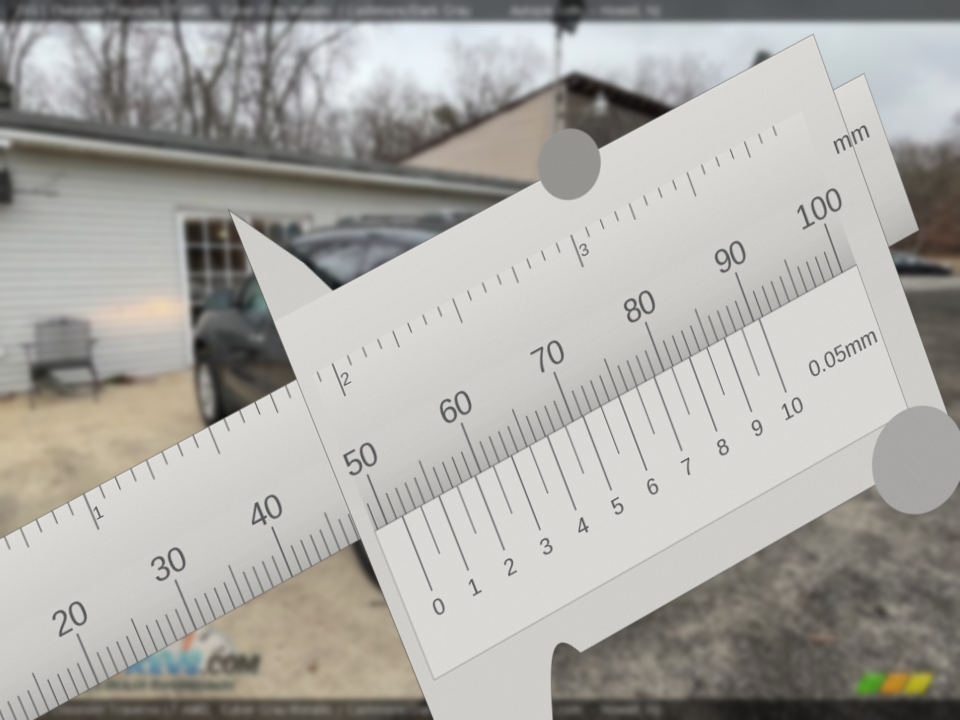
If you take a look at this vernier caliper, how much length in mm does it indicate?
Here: 51.6 mm
